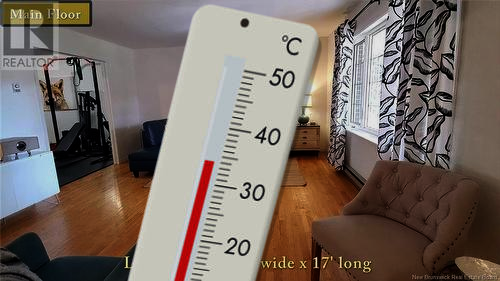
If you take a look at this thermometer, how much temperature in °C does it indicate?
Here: 34 °C
